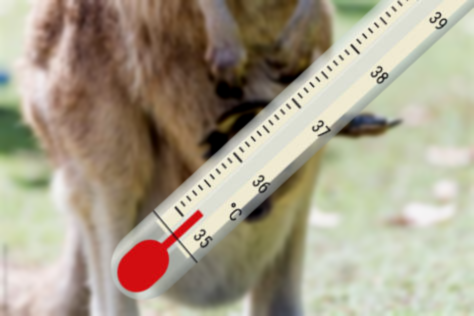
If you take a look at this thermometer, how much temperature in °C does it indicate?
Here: 35.2 °C
